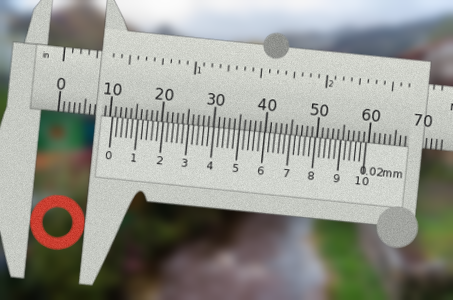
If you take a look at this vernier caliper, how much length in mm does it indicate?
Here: 10.5 mm
